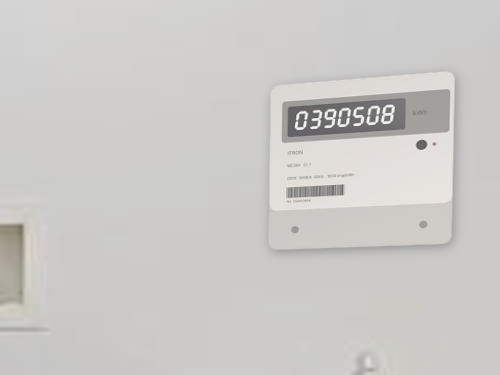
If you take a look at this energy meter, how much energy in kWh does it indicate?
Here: 390508 kWh
